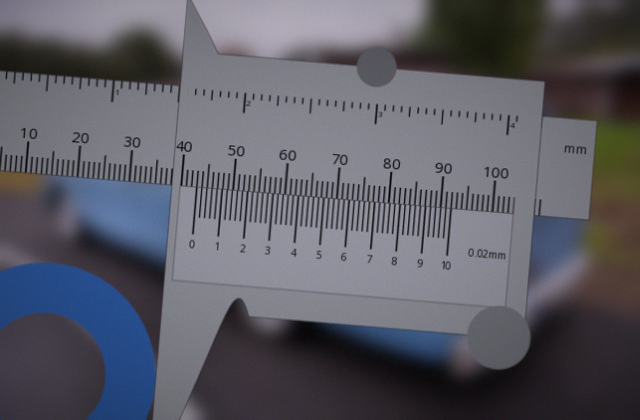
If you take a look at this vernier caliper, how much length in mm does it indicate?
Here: 43.0 mm
